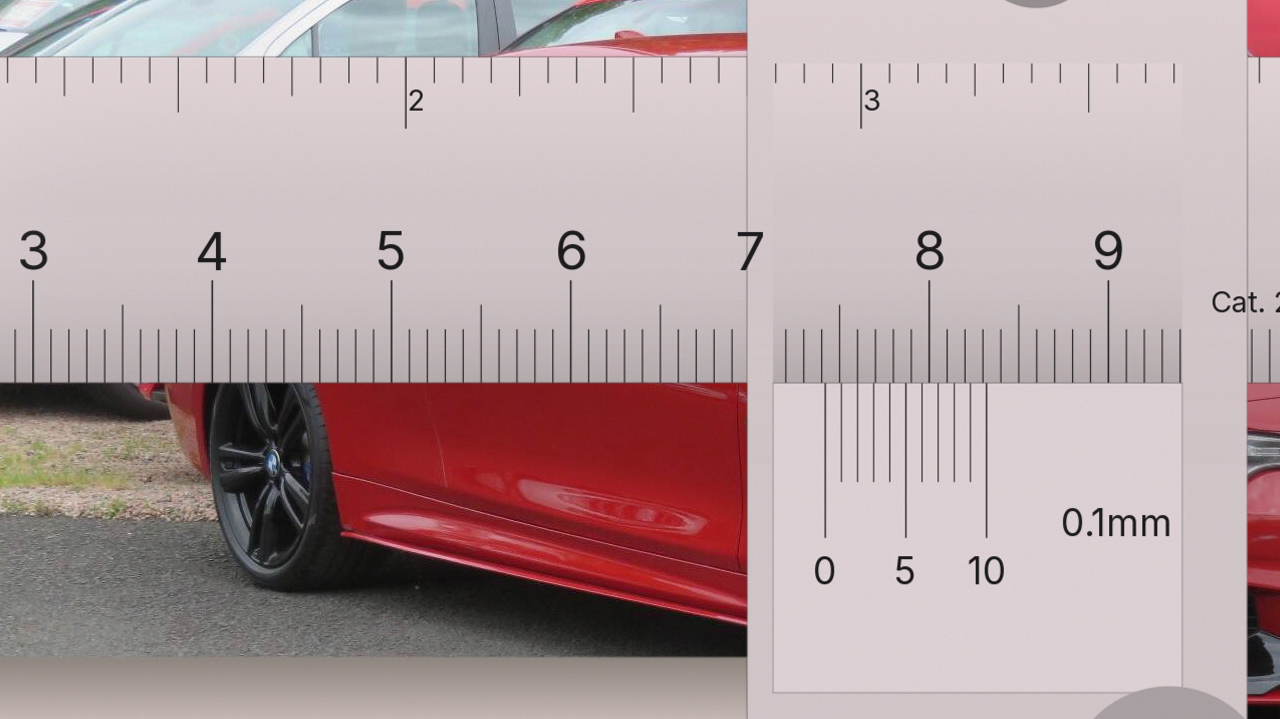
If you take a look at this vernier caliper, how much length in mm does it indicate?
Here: 74.2 mm
